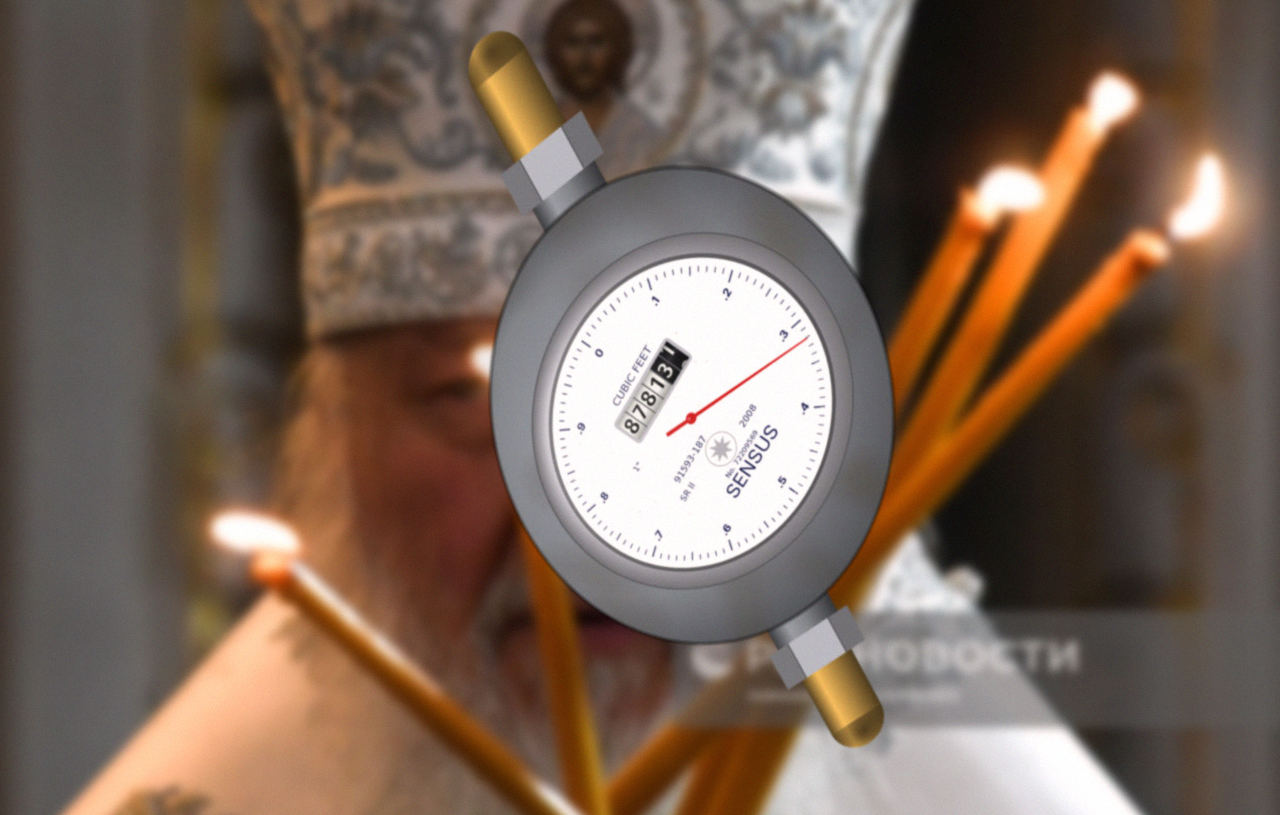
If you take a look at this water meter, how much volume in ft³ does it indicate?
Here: 878131.32 ft³
